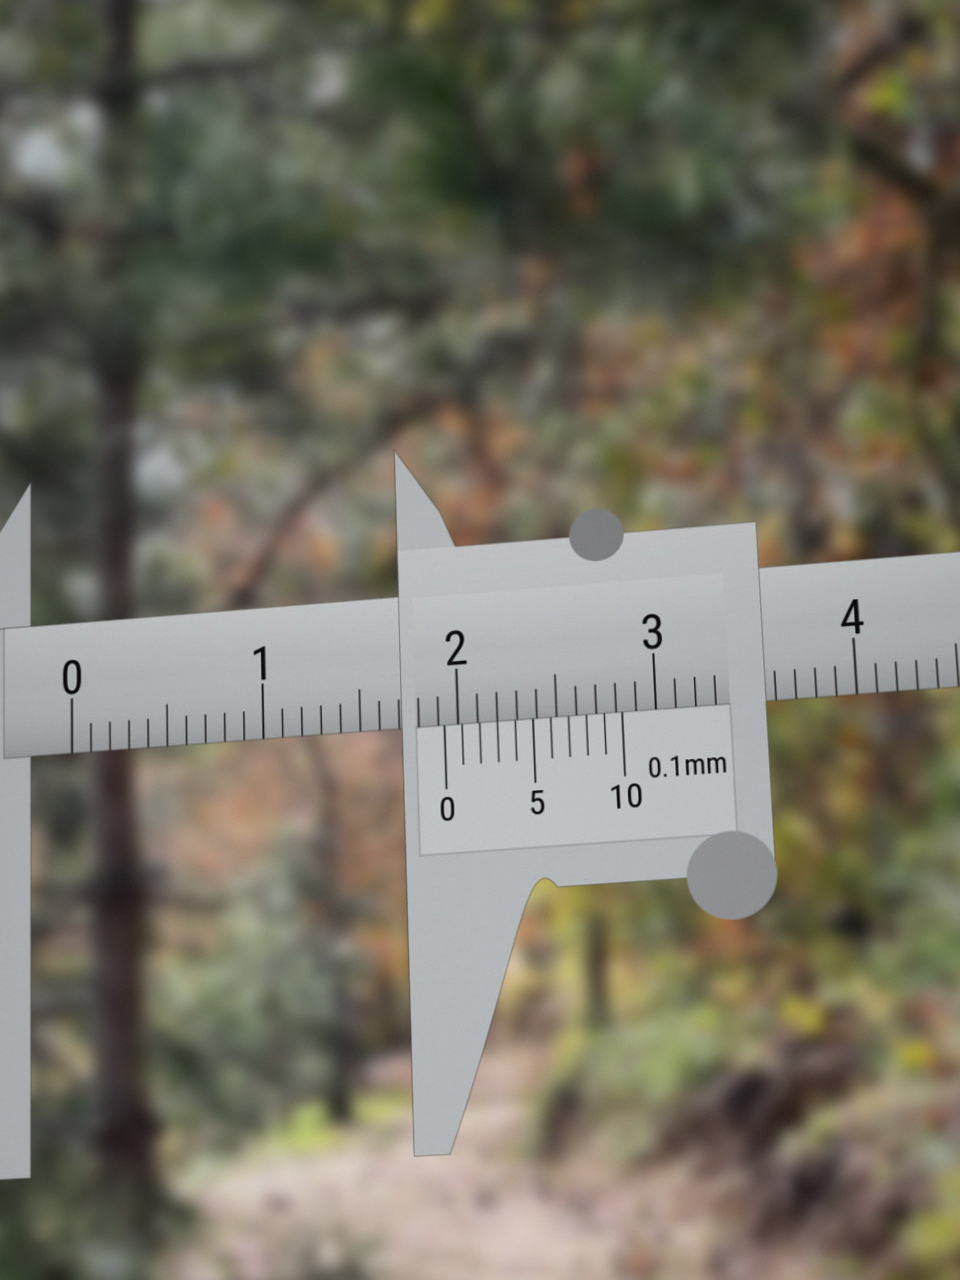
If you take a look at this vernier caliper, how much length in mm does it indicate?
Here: 19.3 mm
